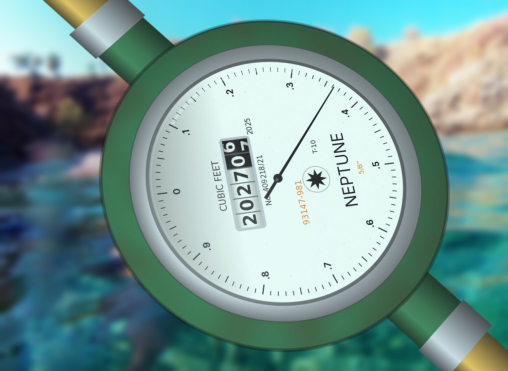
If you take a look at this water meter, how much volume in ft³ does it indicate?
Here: 202706.36 ft³
